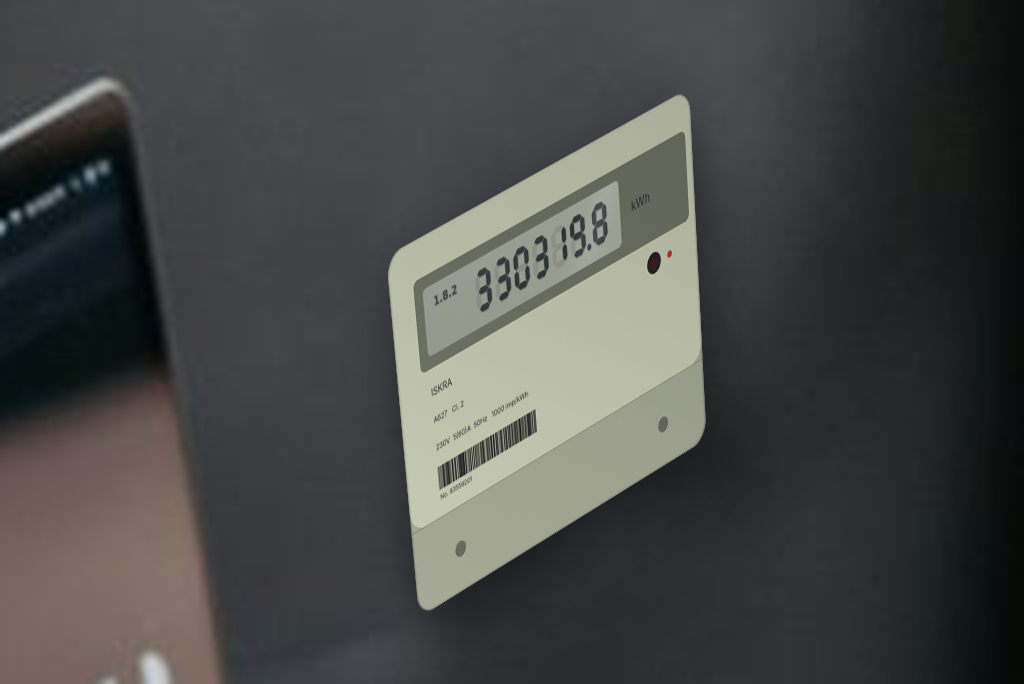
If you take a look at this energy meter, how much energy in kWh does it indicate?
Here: 330319.8 kWh
